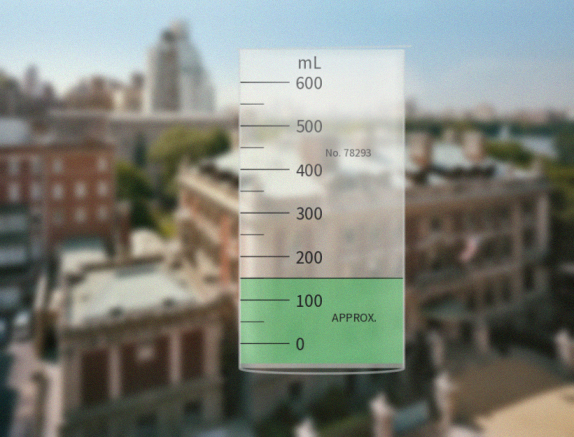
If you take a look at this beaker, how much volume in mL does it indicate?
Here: 150 mL
